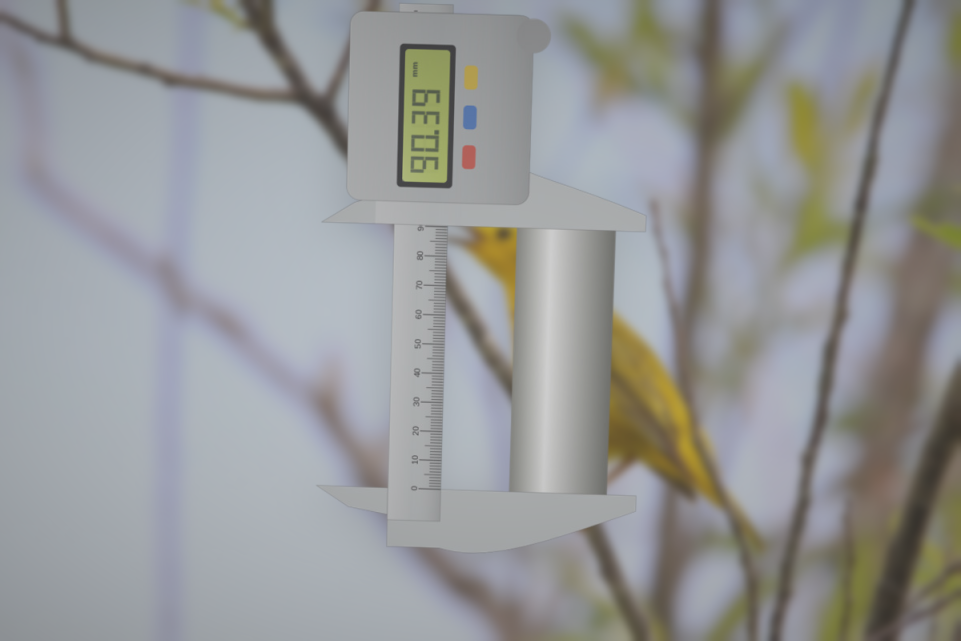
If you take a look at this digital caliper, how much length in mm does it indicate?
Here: 90.39 mm
